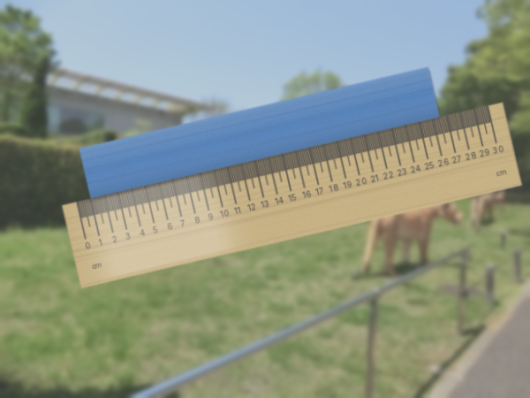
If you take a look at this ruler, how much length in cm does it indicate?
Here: 25.5 cm
